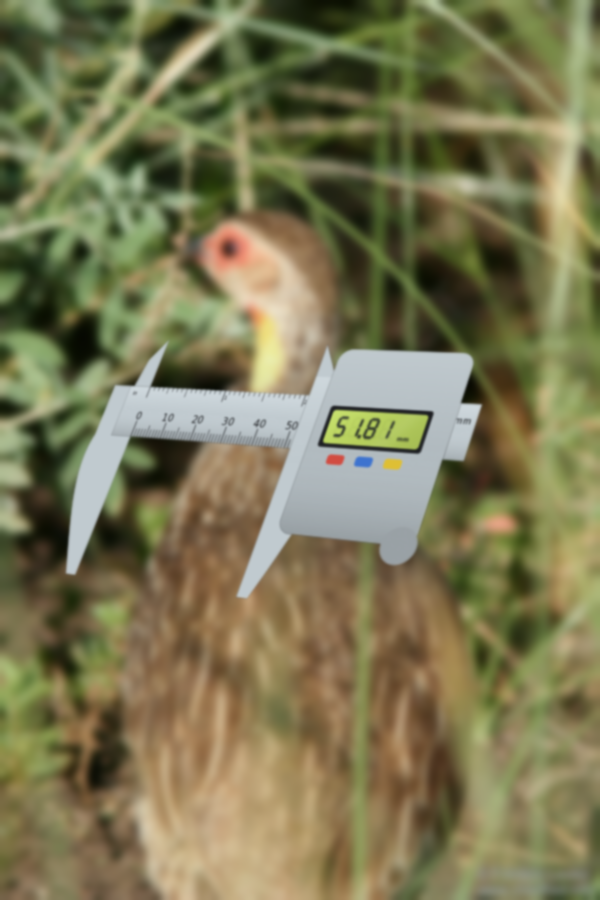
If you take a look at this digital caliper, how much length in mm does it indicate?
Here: 51.81 mm
